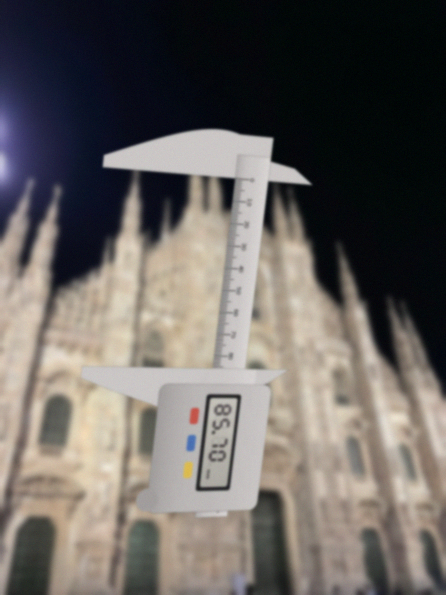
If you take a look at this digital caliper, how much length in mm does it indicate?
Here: 85.70 mm
